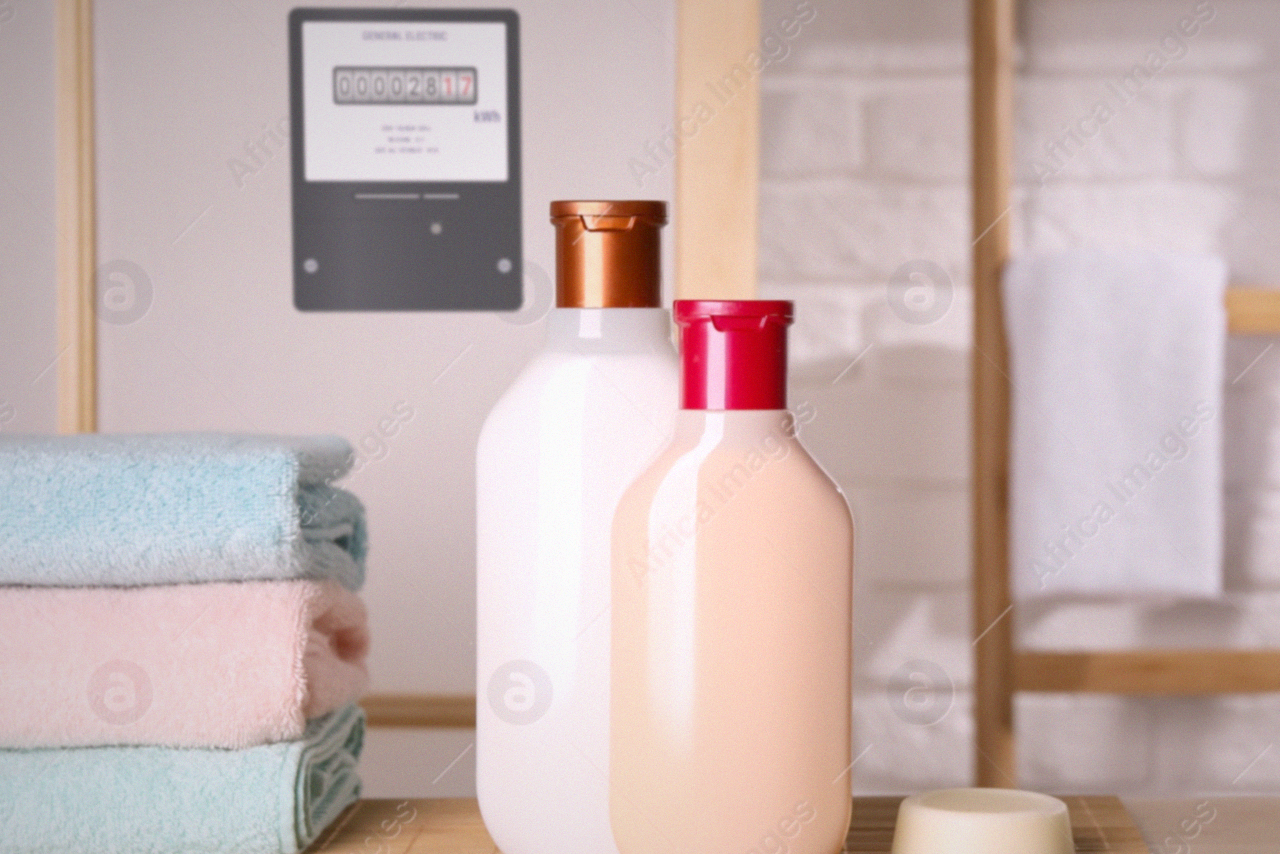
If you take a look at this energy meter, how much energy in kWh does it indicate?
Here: 28.17 kWh
